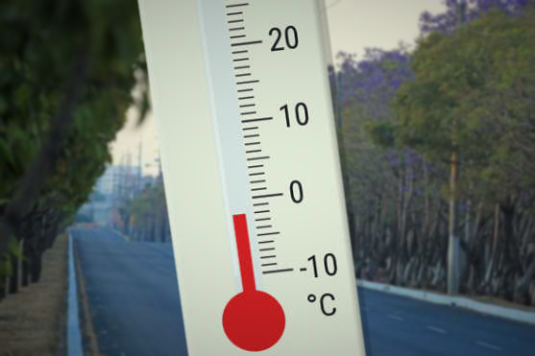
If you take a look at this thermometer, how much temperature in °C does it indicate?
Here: -2 °C
